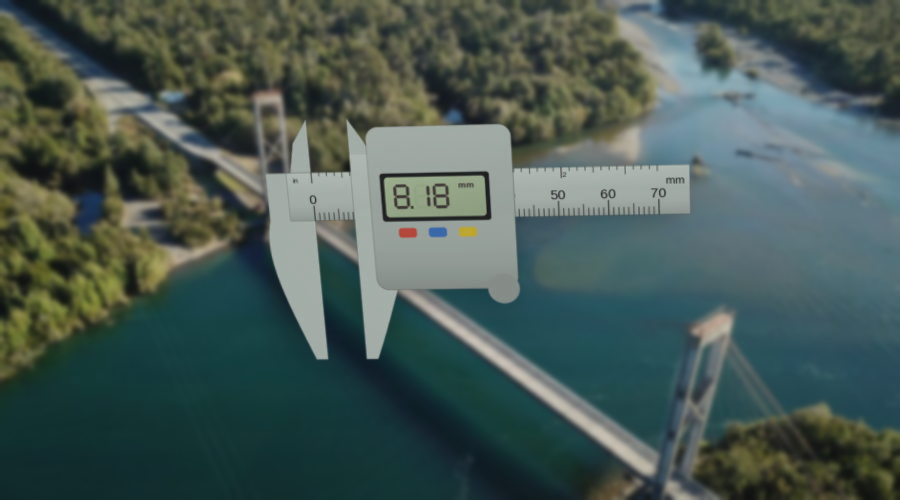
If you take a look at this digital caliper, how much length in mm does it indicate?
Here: 8.18 mm
